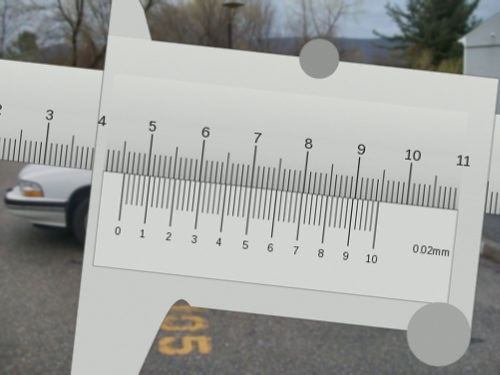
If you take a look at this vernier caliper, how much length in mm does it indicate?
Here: 45.5 mm
